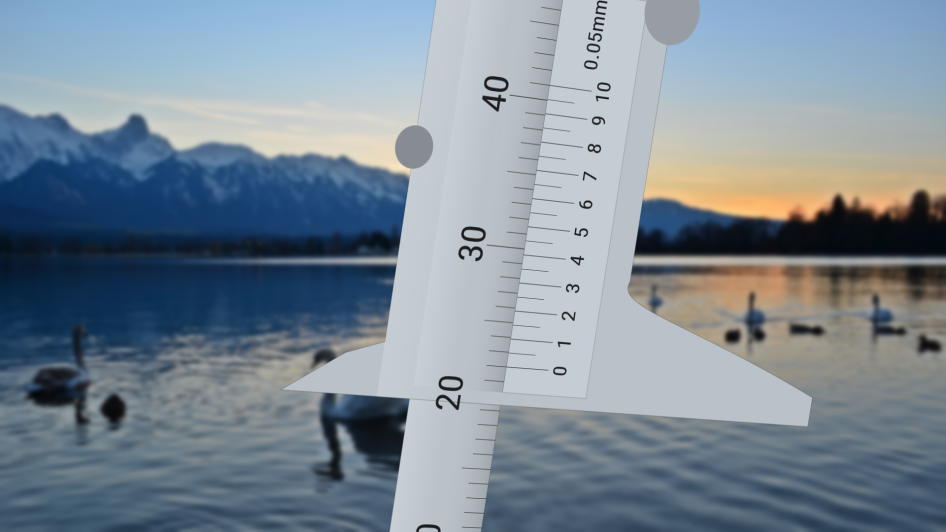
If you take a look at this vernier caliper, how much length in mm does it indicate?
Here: 22.0 mm
